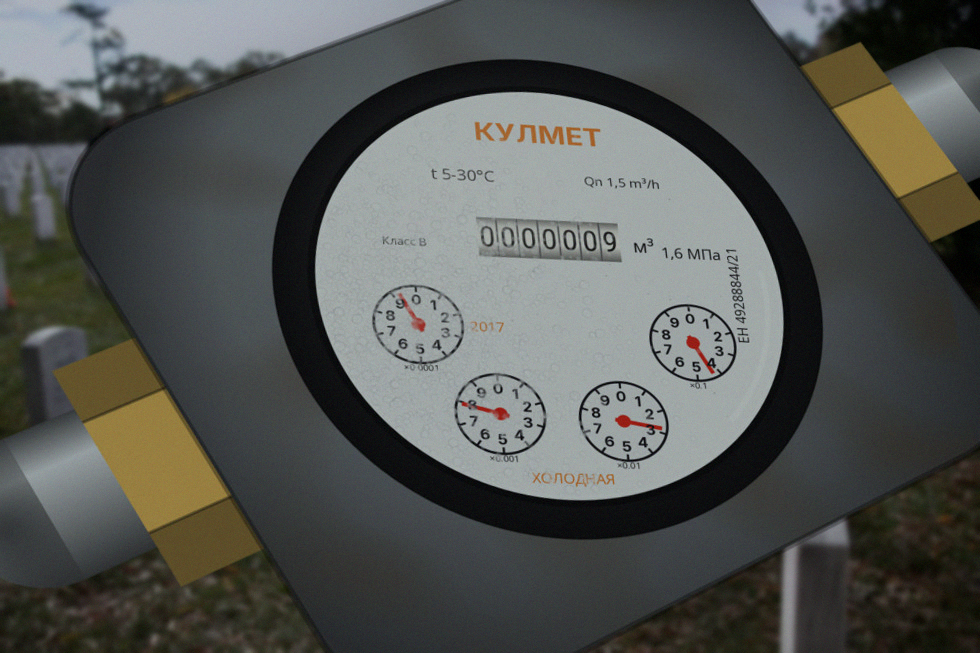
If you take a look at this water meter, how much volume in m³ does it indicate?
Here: 9.4279 m³
